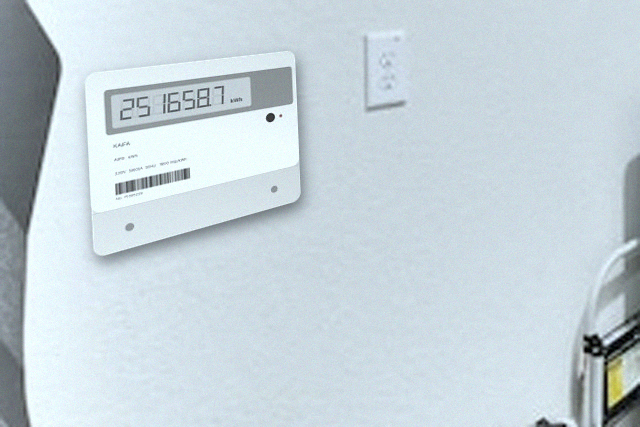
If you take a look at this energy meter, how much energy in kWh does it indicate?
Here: 251658.7 kWh
